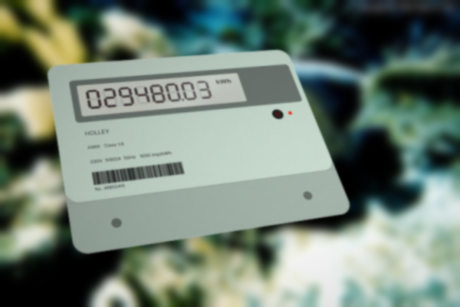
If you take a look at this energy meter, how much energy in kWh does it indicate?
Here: 29480.03 kWh
